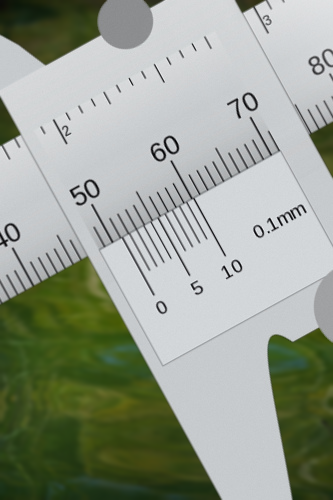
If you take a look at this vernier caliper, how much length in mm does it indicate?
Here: 51.2 mm
